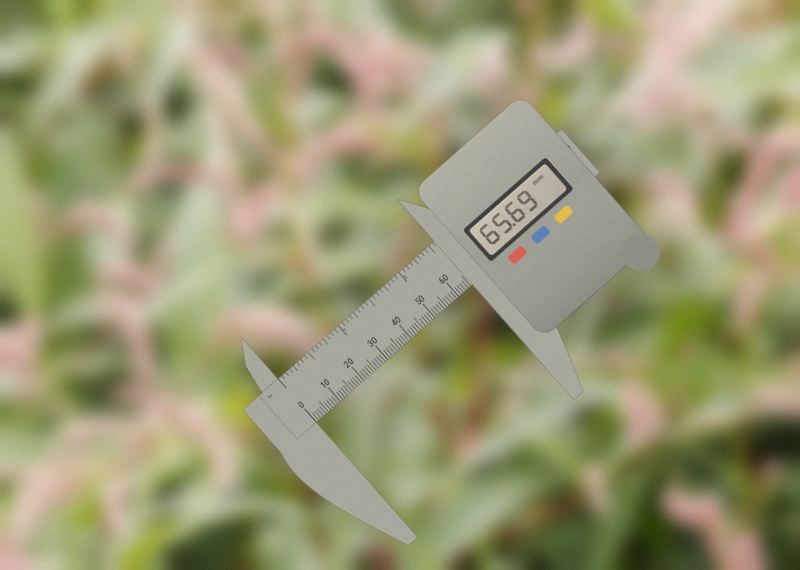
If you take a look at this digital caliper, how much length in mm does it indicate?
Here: 65.69 mm
